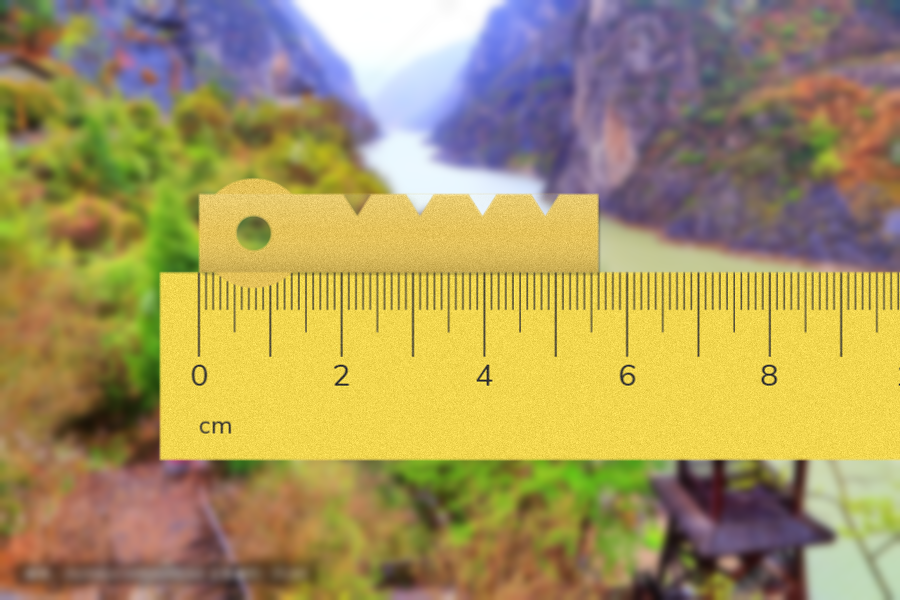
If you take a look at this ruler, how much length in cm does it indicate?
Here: 5.6 cm
